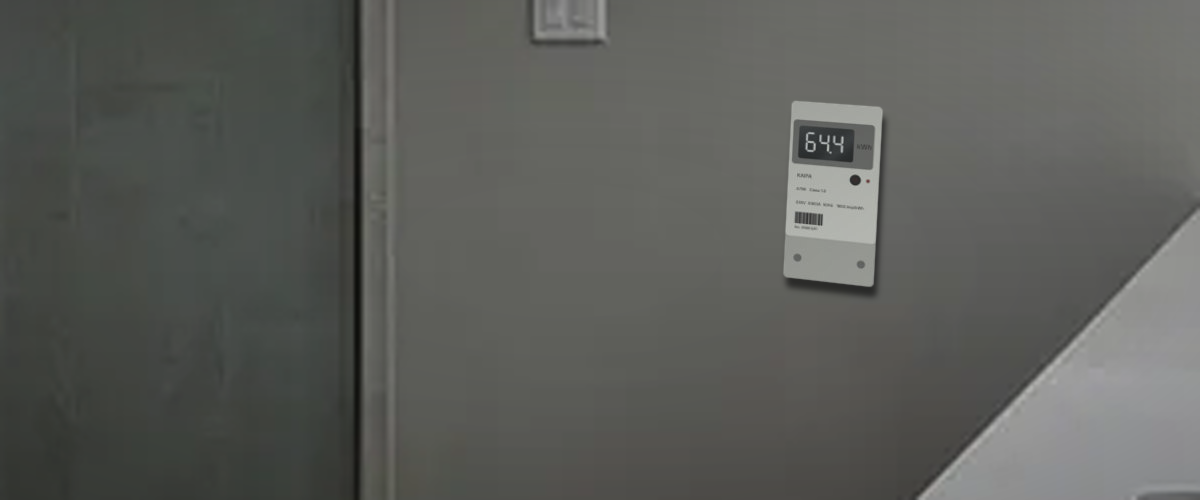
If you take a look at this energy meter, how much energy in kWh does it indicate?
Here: 64.4 kWh
